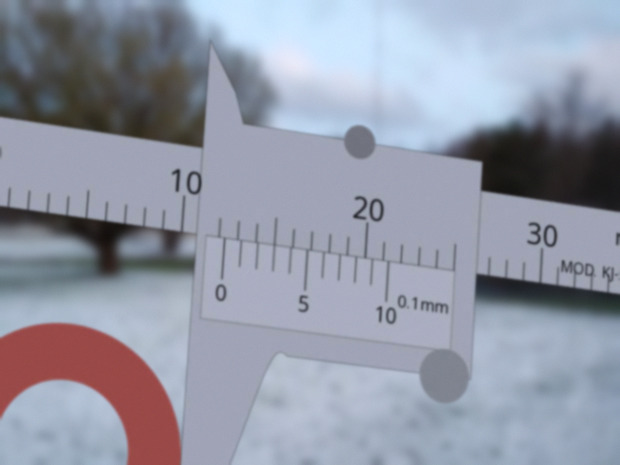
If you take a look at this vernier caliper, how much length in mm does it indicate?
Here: 12.3 mm
